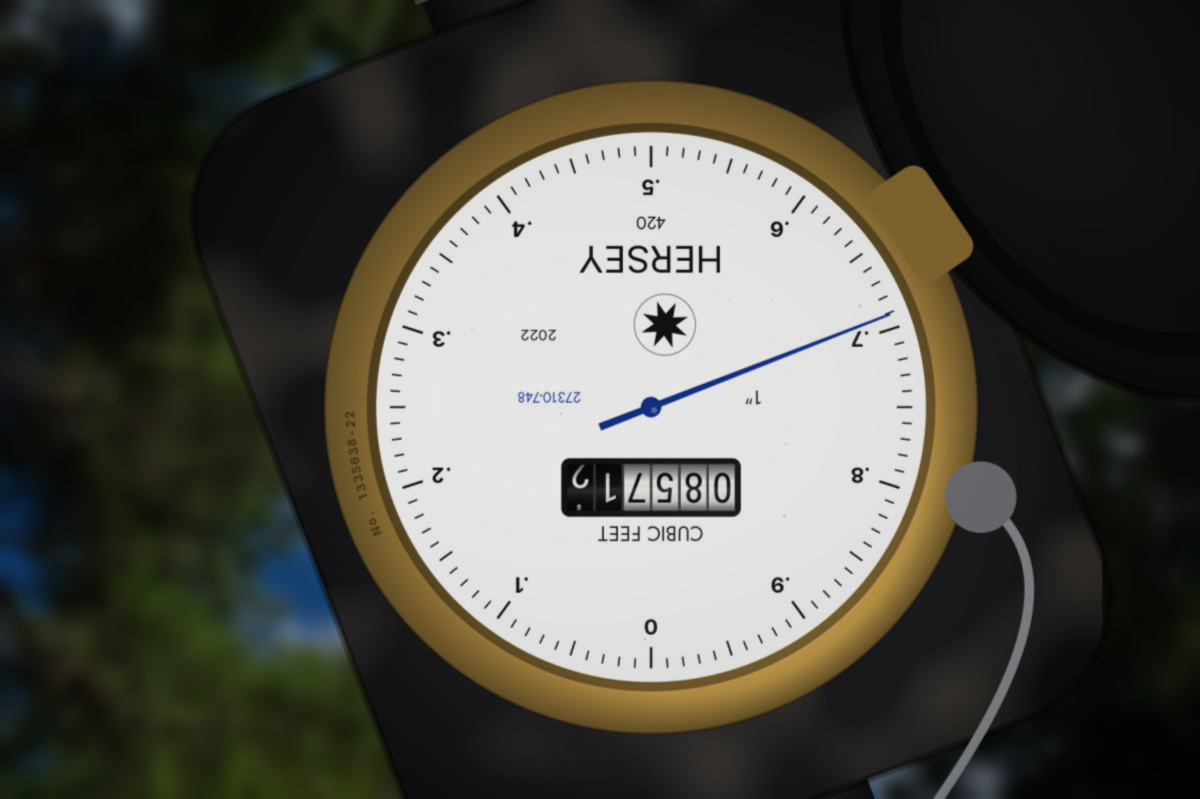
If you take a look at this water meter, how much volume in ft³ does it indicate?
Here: 85711.69 ft³
